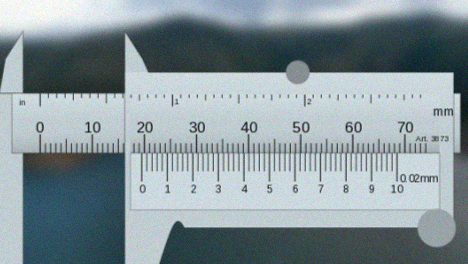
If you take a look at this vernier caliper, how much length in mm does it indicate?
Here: 19.5 mm
